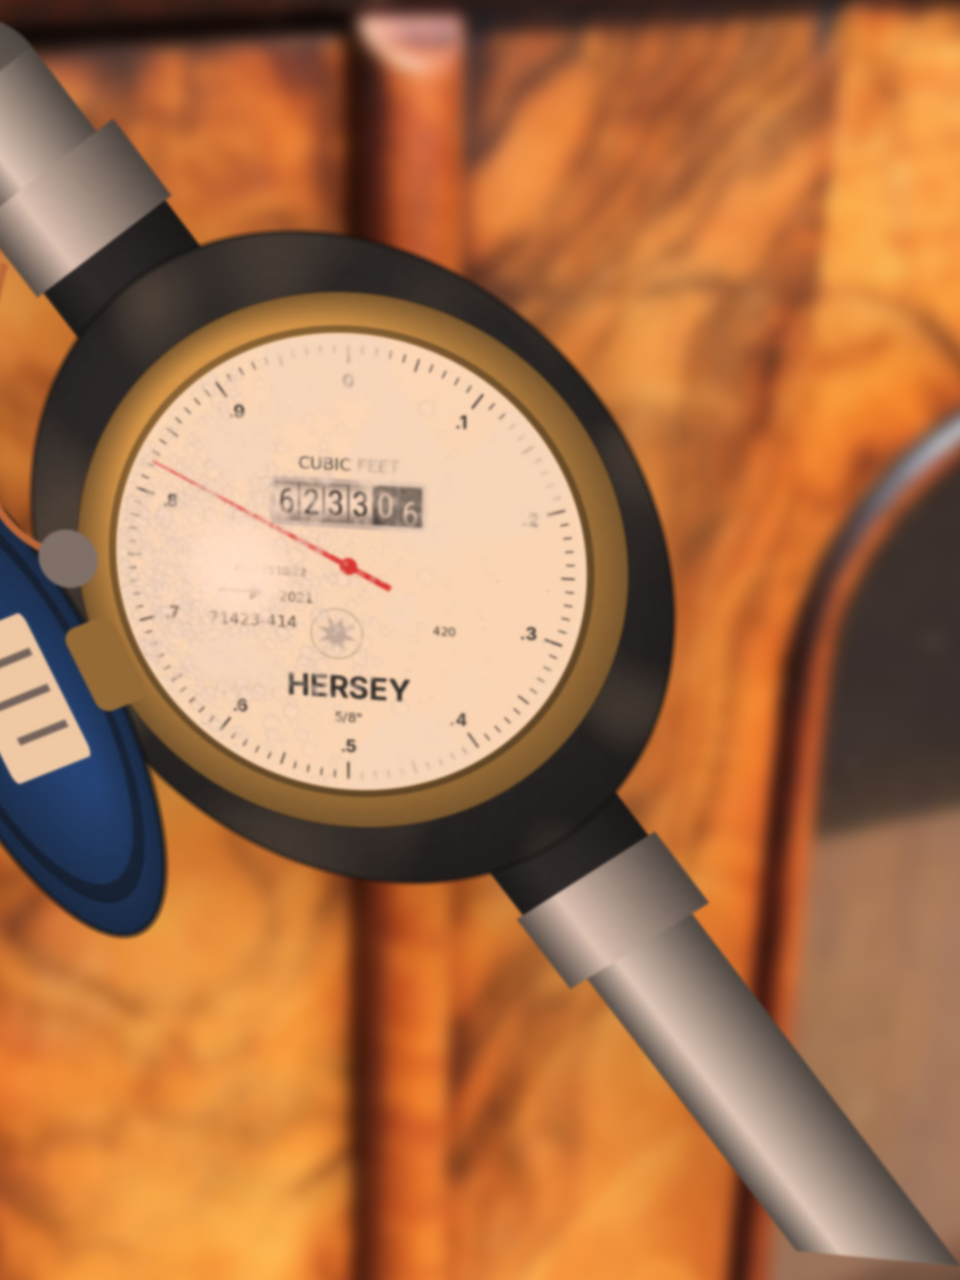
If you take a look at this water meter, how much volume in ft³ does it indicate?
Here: 623305.82 ft³
